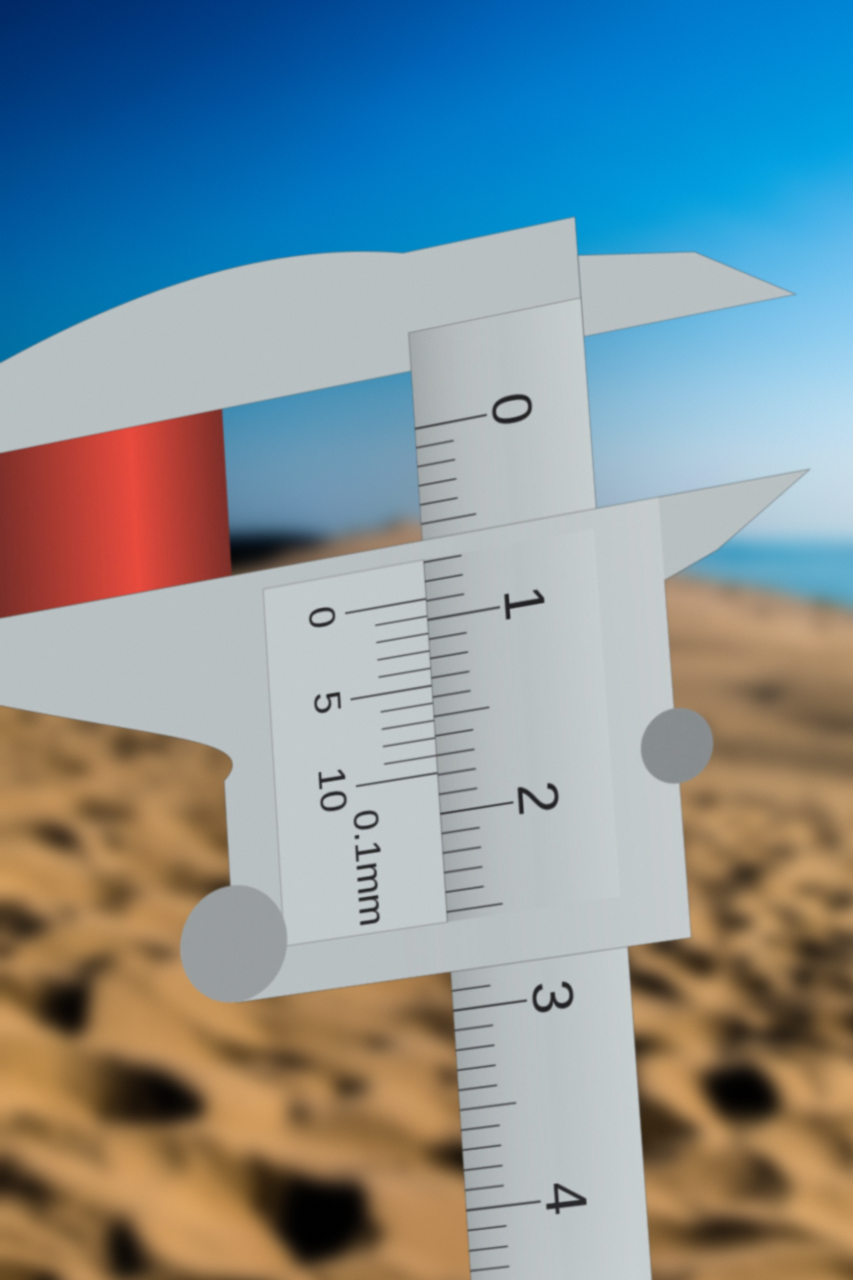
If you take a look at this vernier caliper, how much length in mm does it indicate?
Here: 8.9 mm
